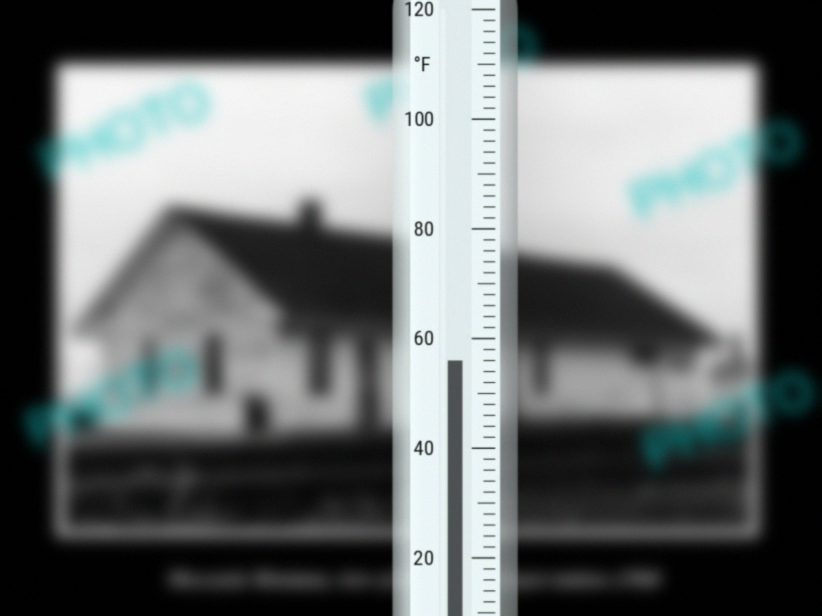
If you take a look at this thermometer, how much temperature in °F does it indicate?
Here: 56 °F
